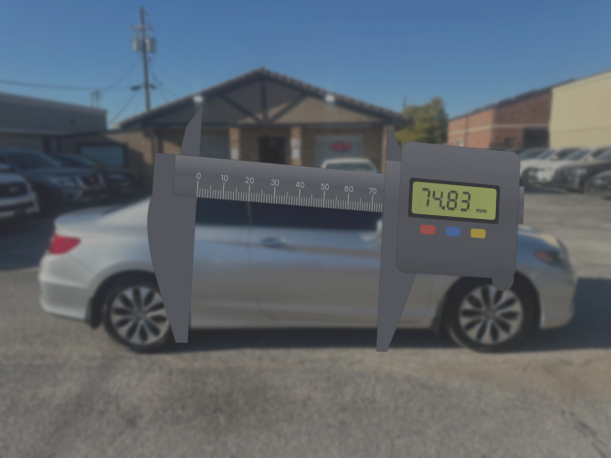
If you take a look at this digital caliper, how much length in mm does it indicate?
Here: 74.83 mm
